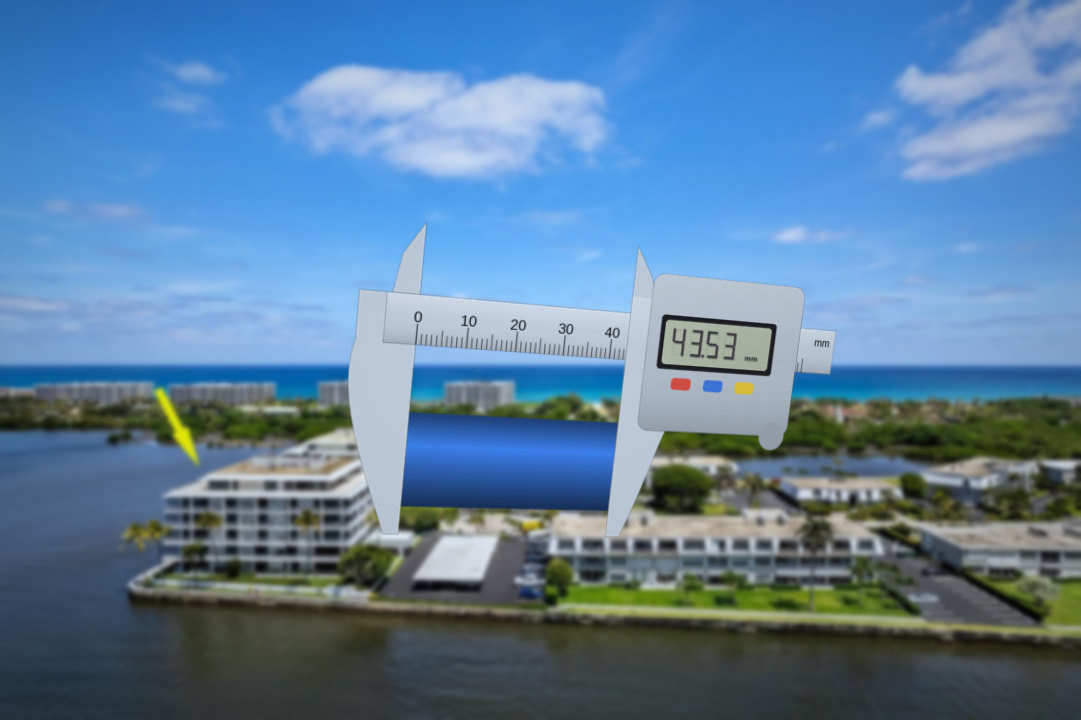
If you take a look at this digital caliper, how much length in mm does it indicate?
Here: 43.53 mm
